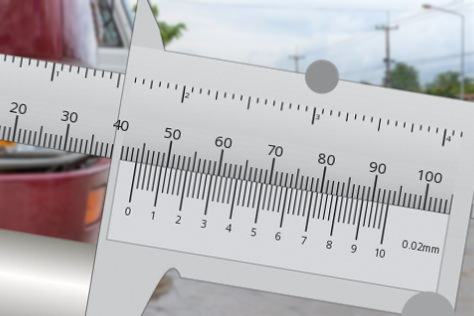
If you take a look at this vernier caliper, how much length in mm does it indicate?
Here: 44.0 mm
